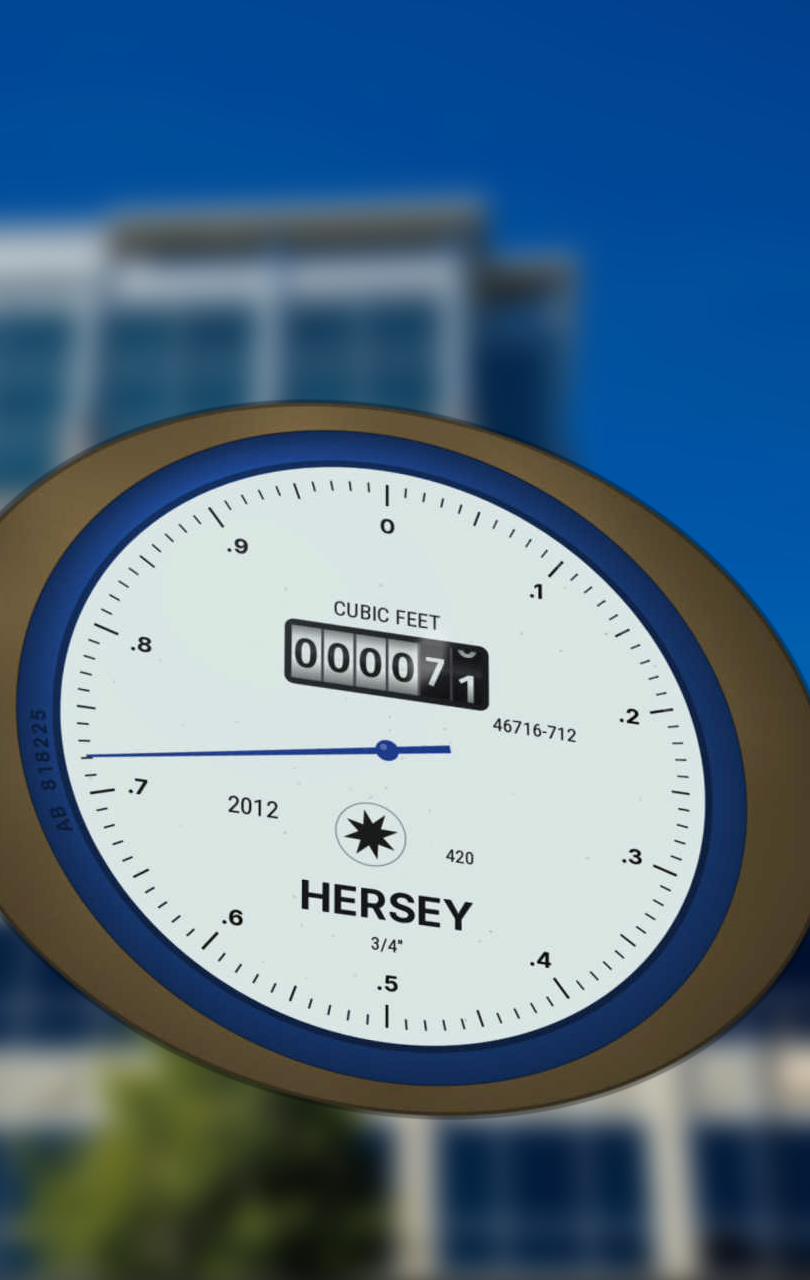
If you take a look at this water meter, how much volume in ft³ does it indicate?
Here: 70.72 ft³
